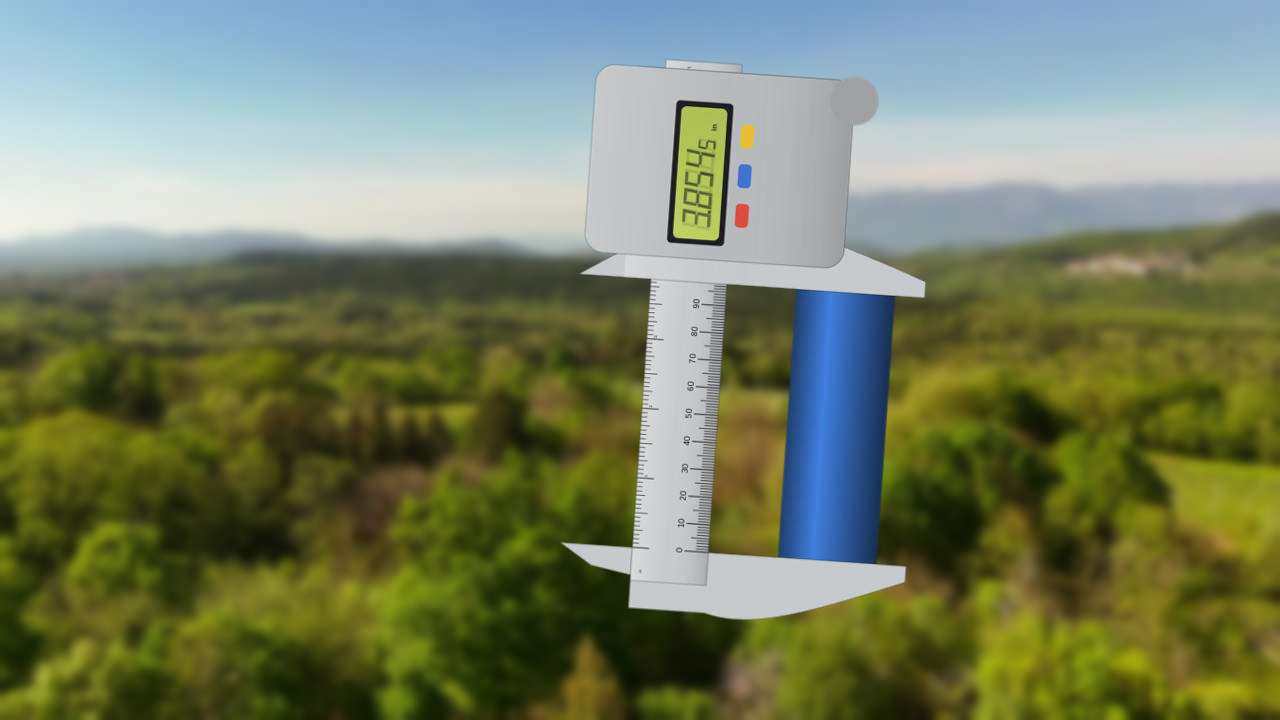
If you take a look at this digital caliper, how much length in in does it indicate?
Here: 3.8545 in
